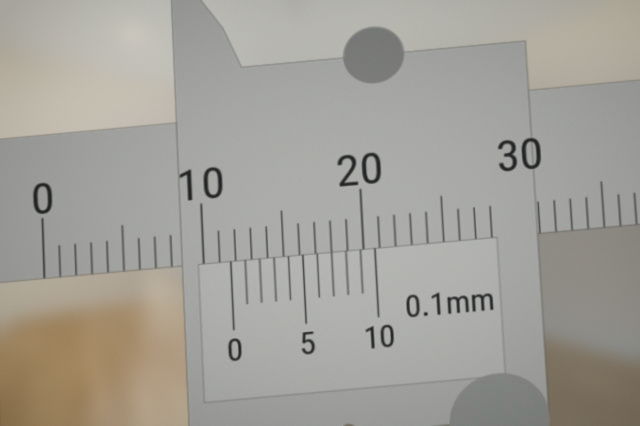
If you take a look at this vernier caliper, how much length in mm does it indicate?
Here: 11.7 mm
